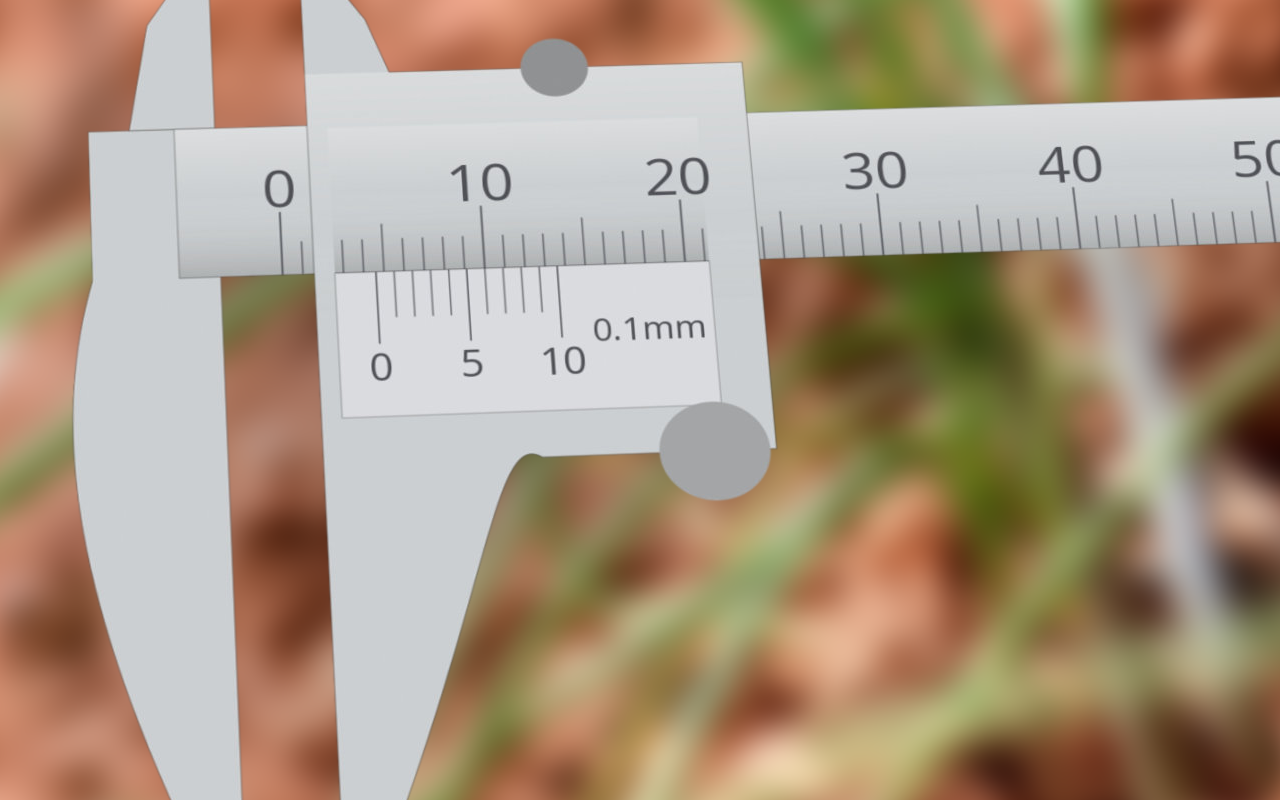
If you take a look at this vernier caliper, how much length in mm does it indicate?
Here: 4.6 mm
